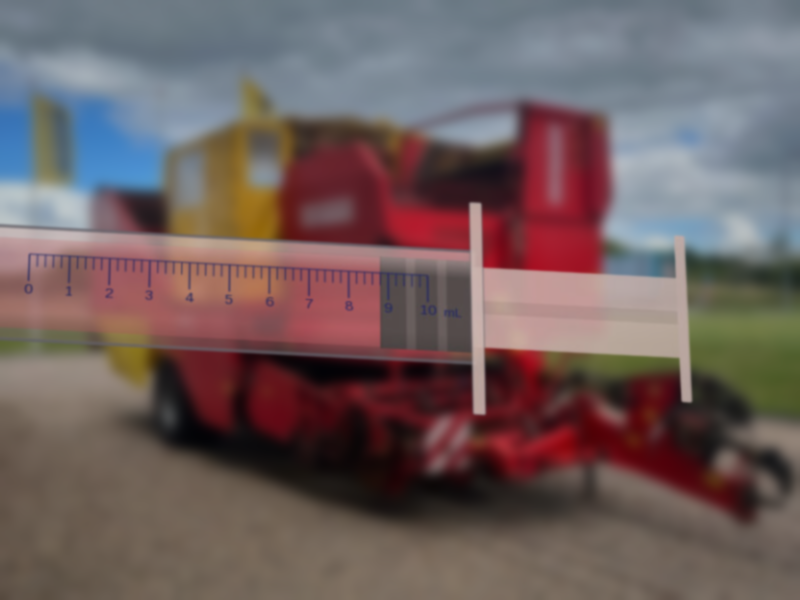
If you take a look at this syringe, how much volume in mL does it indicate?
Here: 8.8 mL
